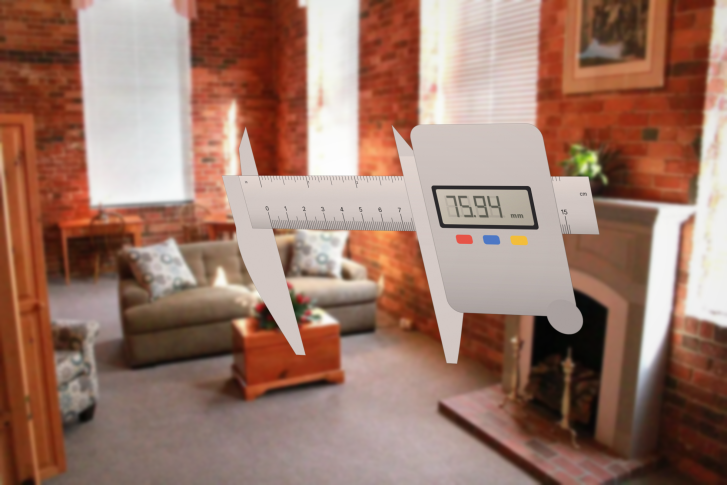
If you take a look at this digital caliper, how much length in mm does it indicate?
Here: 75.94 mm
